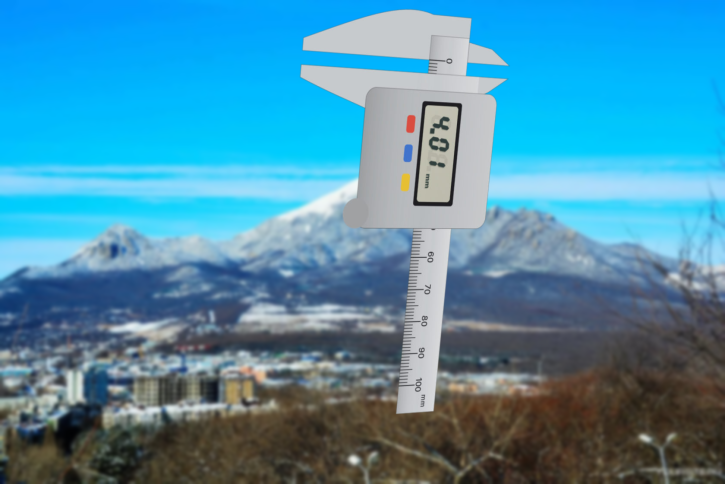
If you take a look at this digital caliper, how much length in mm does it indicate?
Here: 4.01 mm
